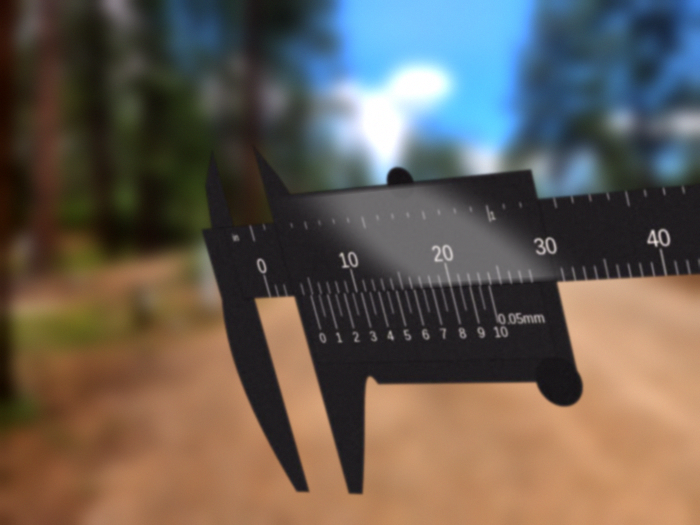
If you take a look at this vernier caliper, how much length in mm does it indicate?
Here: 4.8 mm
